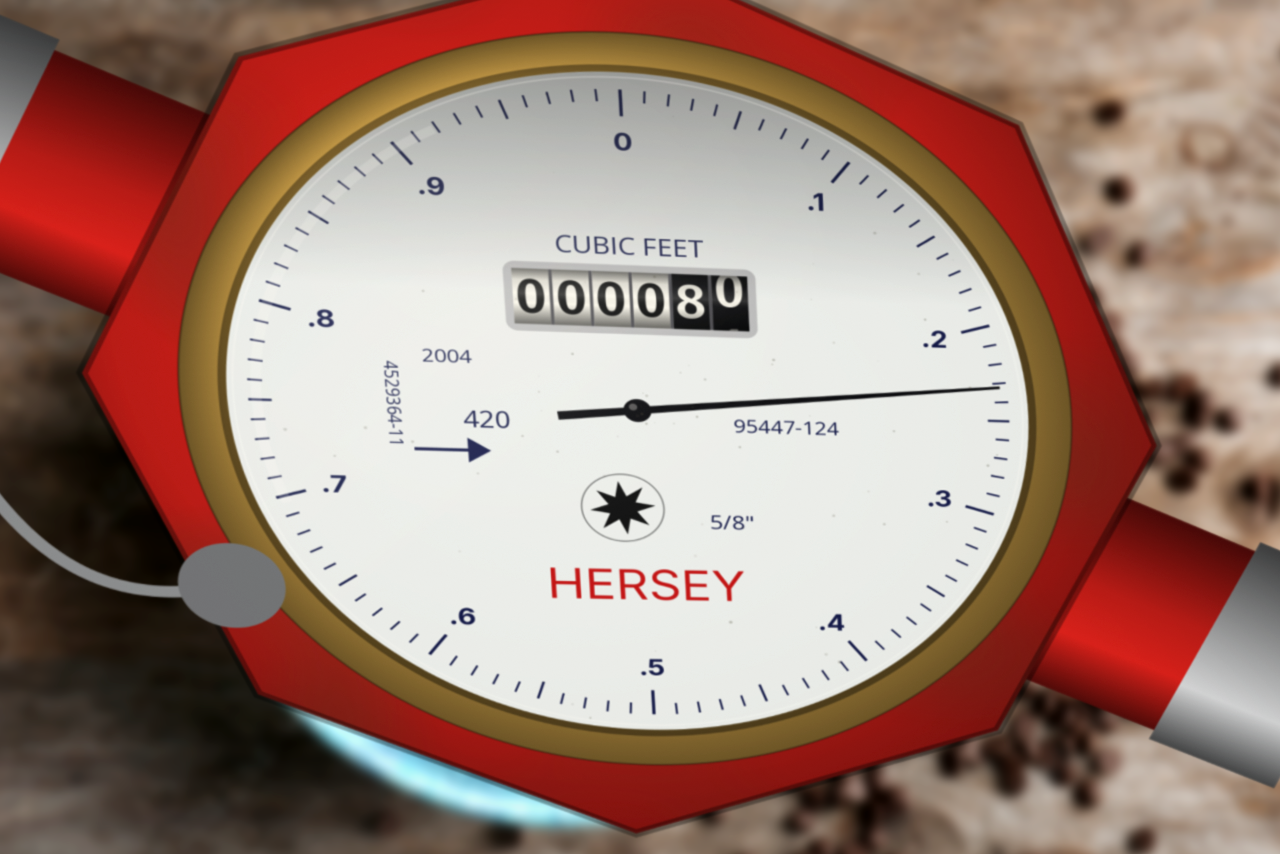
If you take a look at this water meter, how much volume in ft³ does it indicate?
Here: 80.23 ft³
